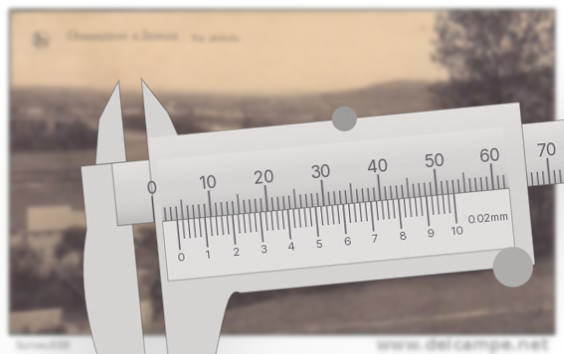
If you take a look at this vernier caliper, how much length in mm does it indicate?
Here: 4.0 mm
